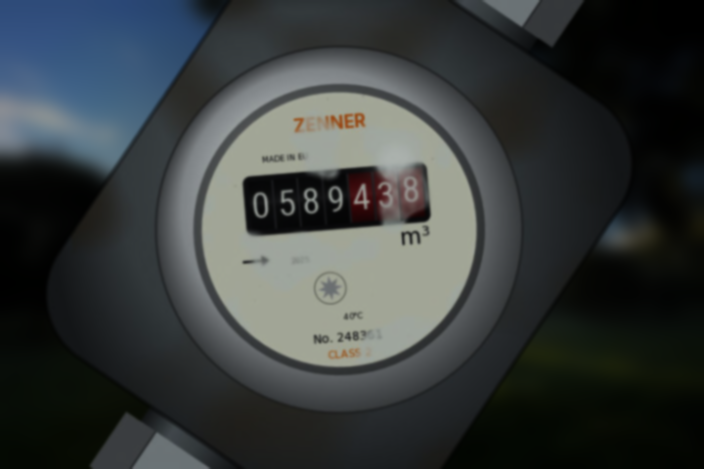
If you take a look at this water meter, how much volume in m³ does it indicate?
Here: 589.438 m³
